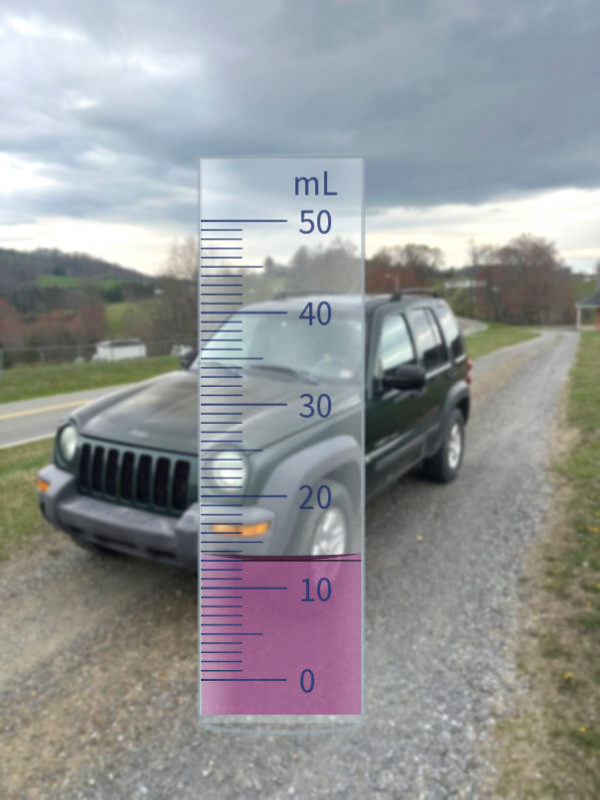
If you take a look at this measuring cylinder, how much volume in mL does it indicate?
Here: 13 mL
